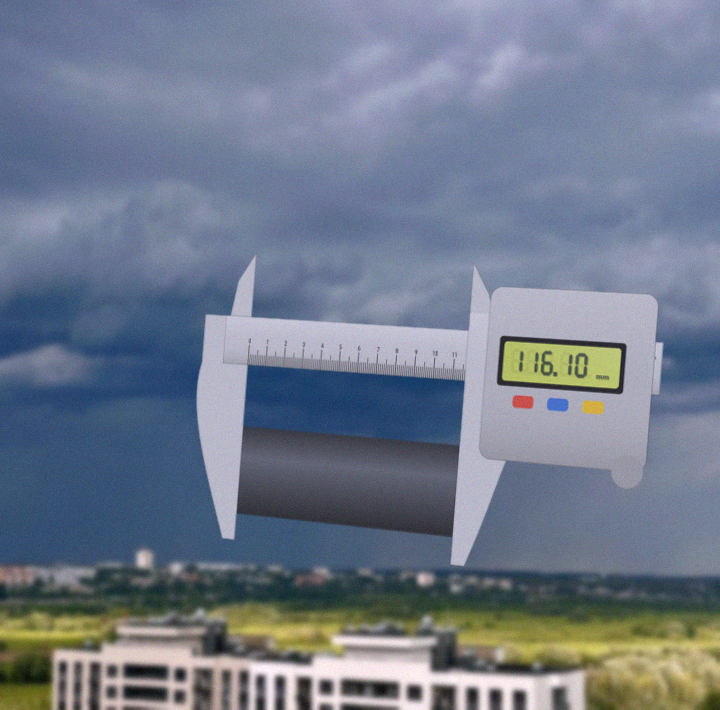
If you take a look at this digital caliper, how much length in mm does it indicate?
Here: 116.10 mm
